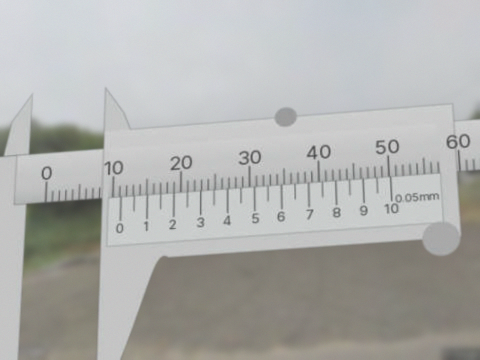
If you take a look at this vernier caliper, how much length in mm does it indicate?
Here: 11.2 mm
